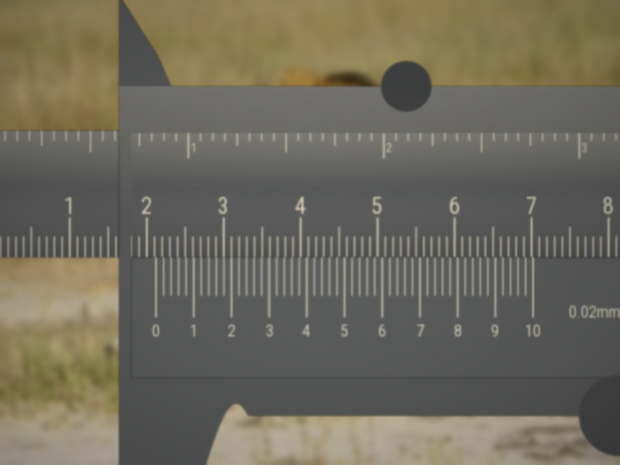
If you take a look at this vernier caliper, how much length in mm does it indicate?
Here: 21.2 mm
